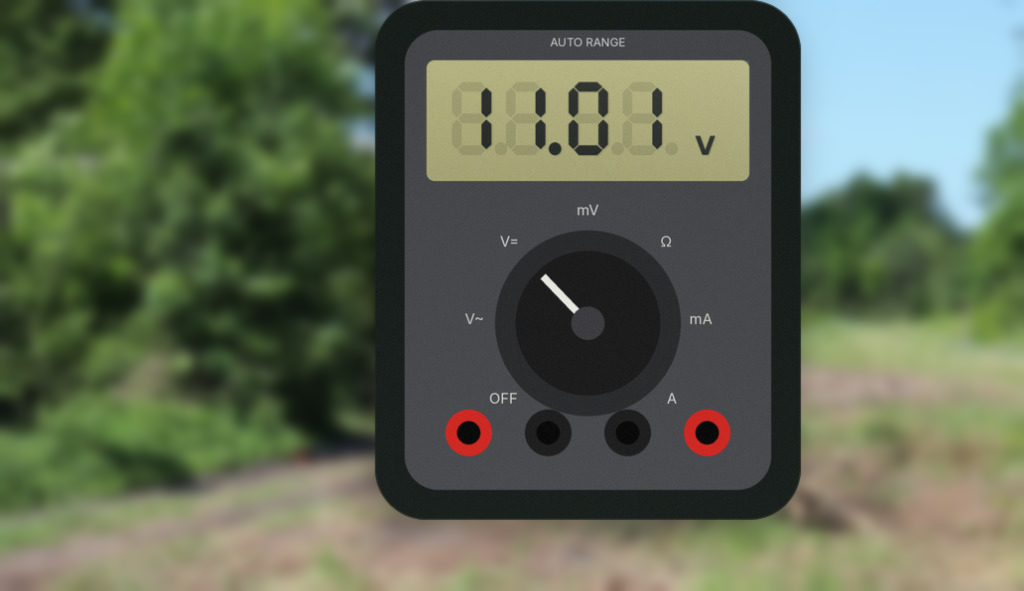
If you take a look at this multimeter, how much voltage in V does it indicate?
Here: 11.01 V
